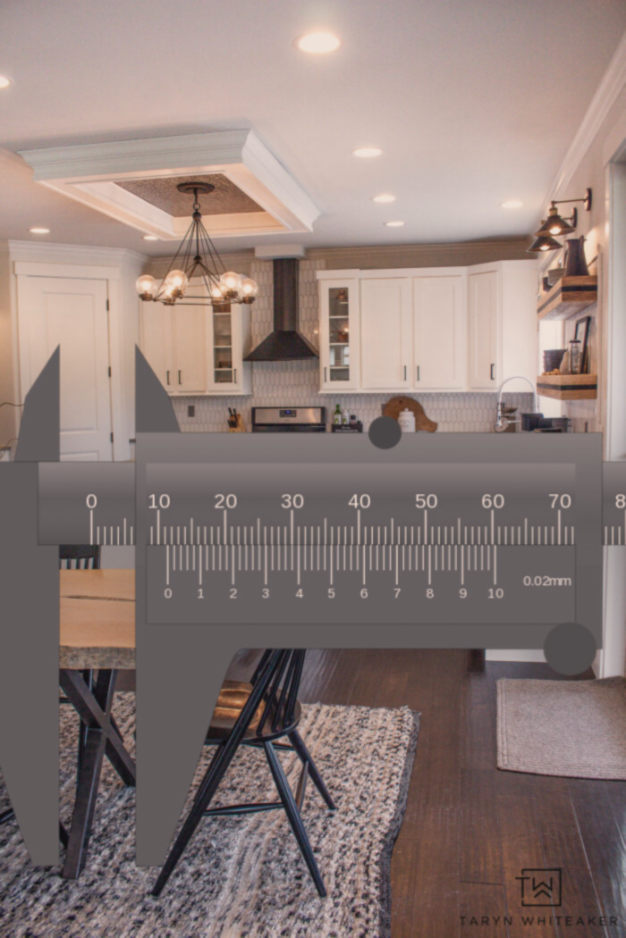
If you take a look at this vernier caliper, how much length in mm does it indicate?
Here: 11.4 mm
